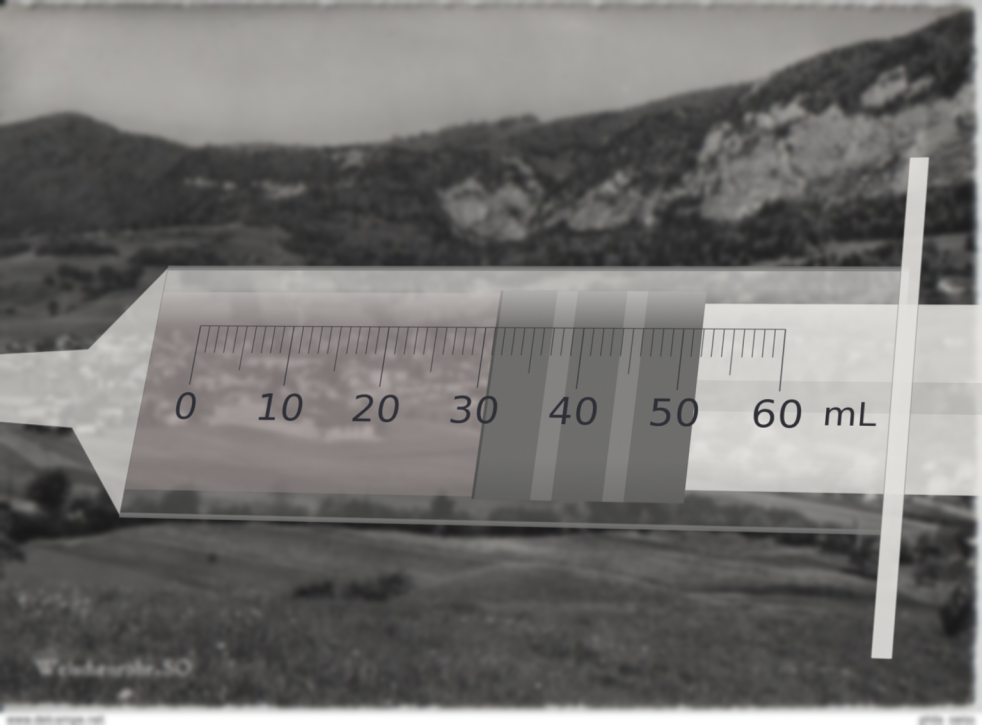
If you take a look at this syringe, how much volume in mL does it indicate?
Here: 31 mL
